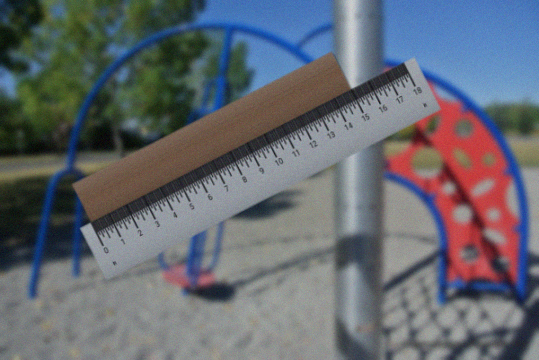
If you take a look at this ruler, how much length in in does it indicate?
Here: 15 in
